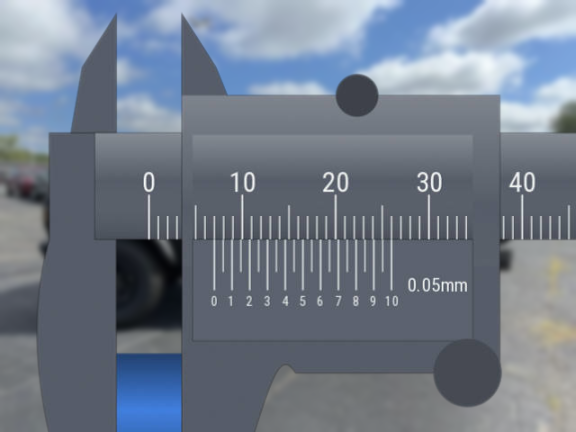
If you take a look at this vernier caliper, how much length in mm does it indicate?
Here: 7.0 mm
